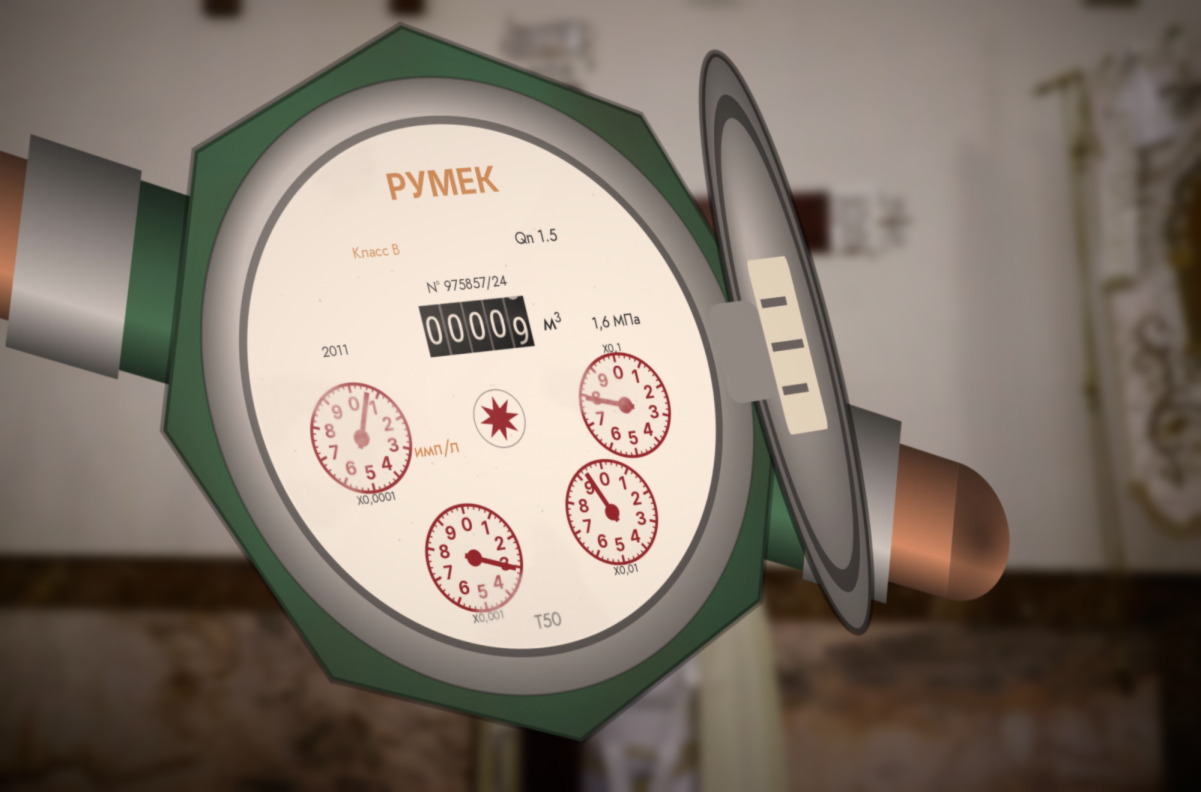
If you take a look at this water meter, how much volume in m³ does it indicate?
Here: 8.7930 m³
